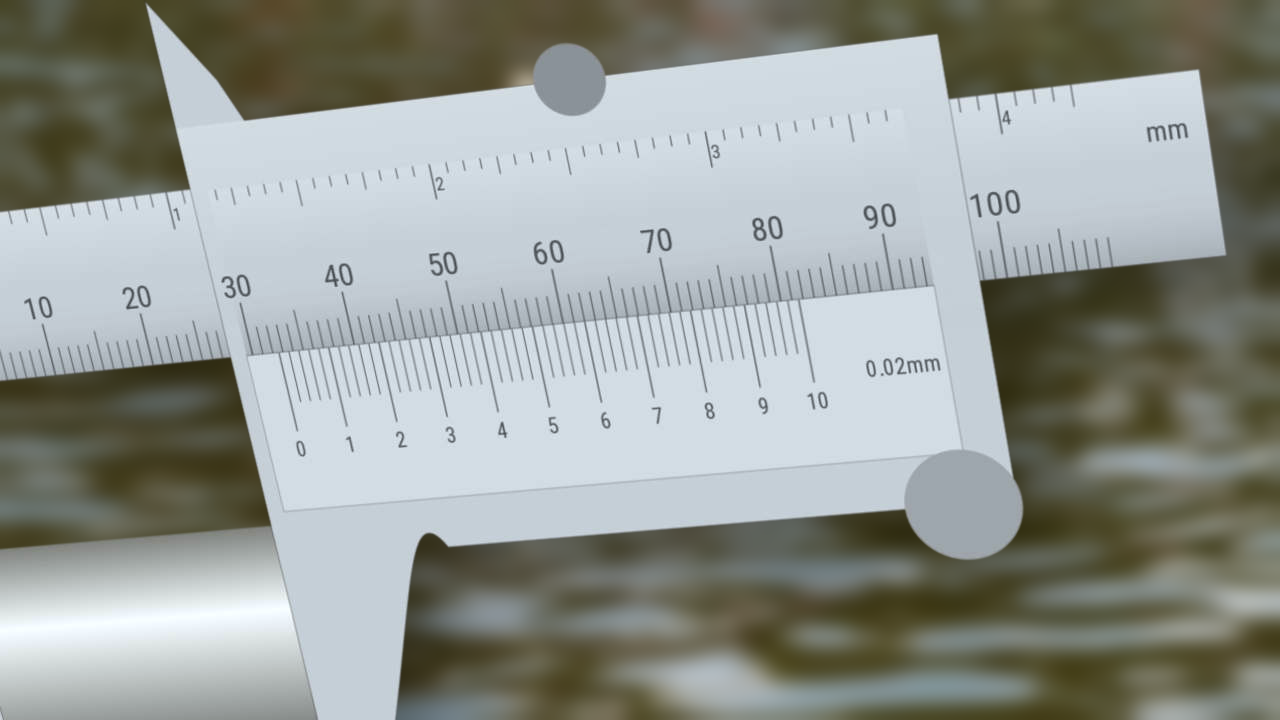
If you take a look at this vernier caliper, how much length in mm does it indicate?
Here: 32.6 mm
